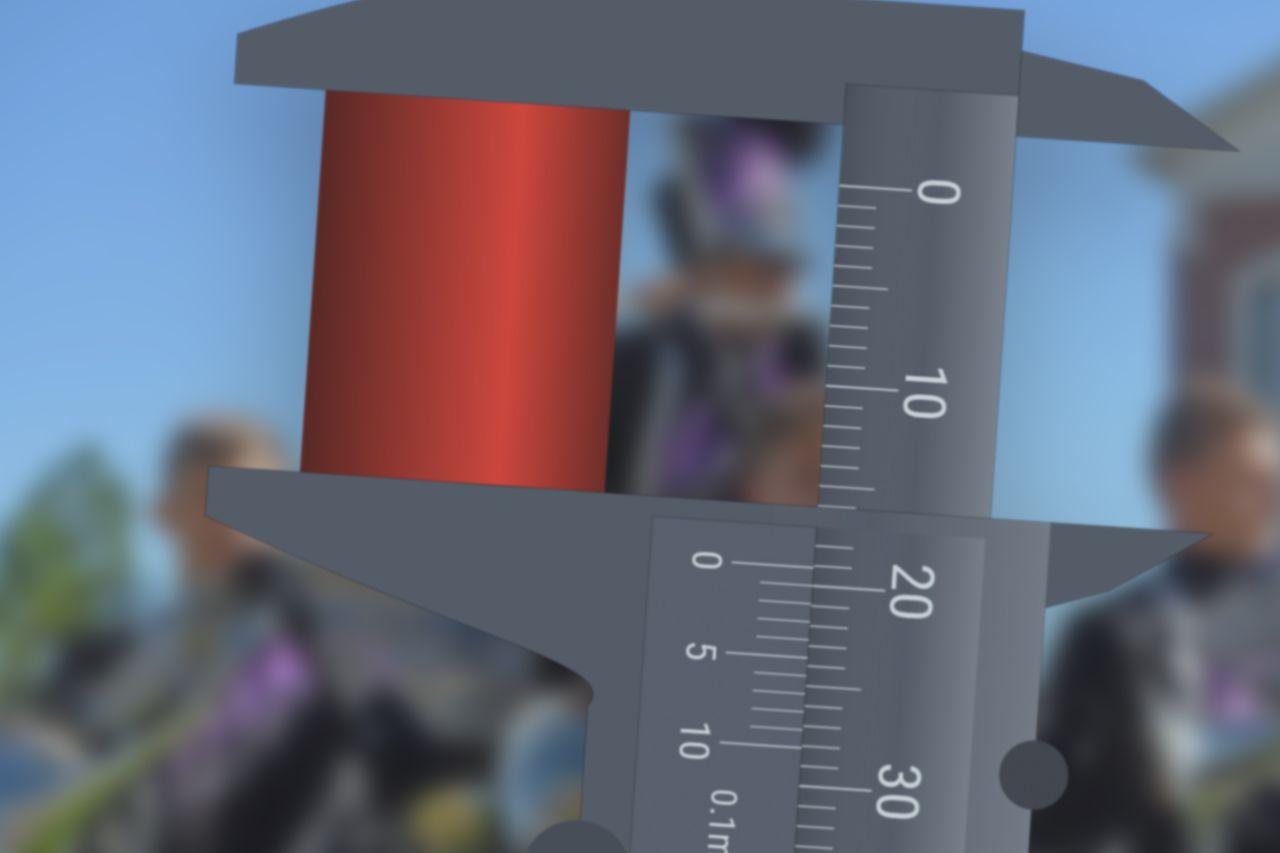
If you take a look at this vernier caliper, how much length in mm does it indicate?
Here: 19.1 mm
